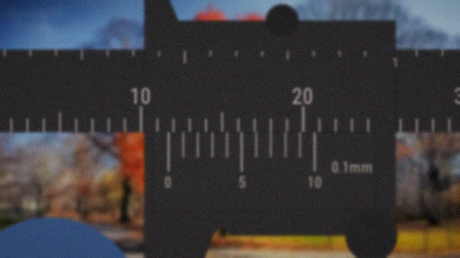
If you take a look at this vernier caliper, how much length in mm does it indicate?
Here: 11.7 mm
